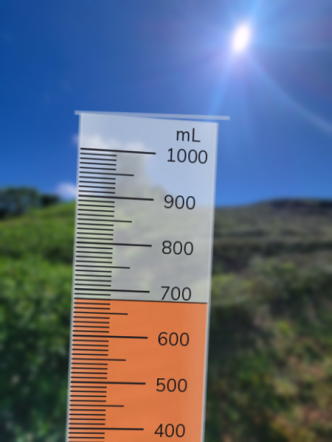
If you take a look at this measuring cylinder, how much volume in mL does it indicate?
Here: 680 mL
